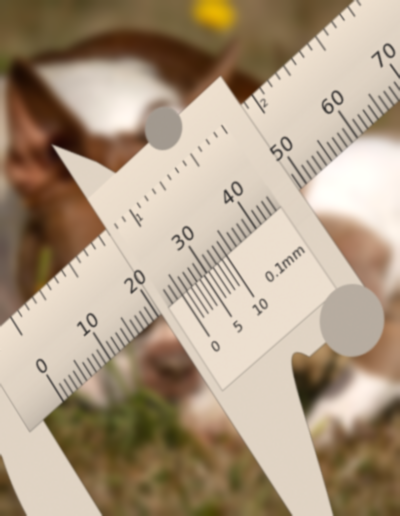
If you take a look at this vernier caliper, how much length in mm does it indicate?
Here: 25.0 mm
